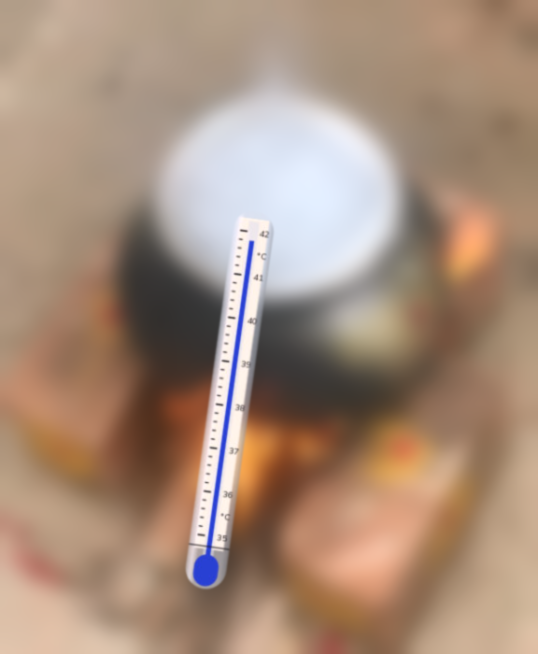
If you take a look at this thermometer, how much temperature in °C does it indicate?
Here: 41.8 °C
